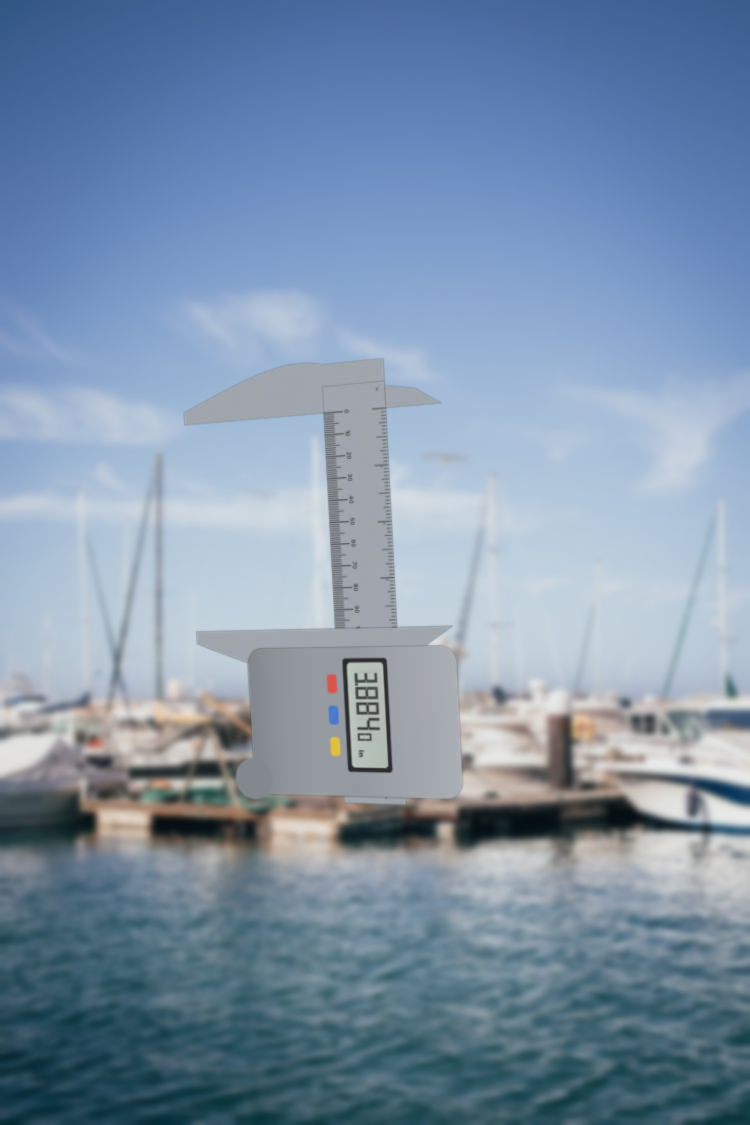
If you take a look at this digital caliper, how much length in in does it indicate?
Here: 3.8840 in
